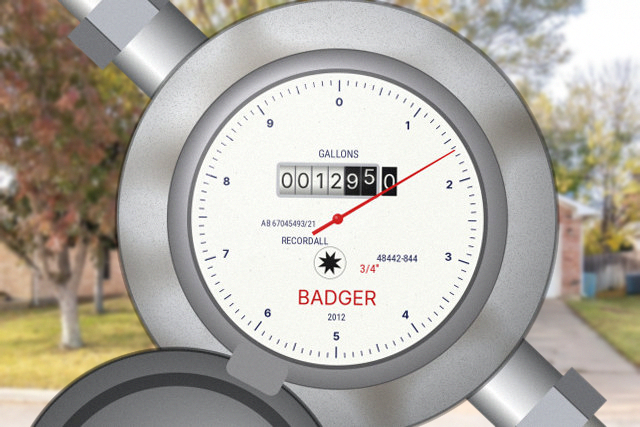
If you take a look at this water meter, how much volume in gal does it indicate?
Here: 12951.6 gal
